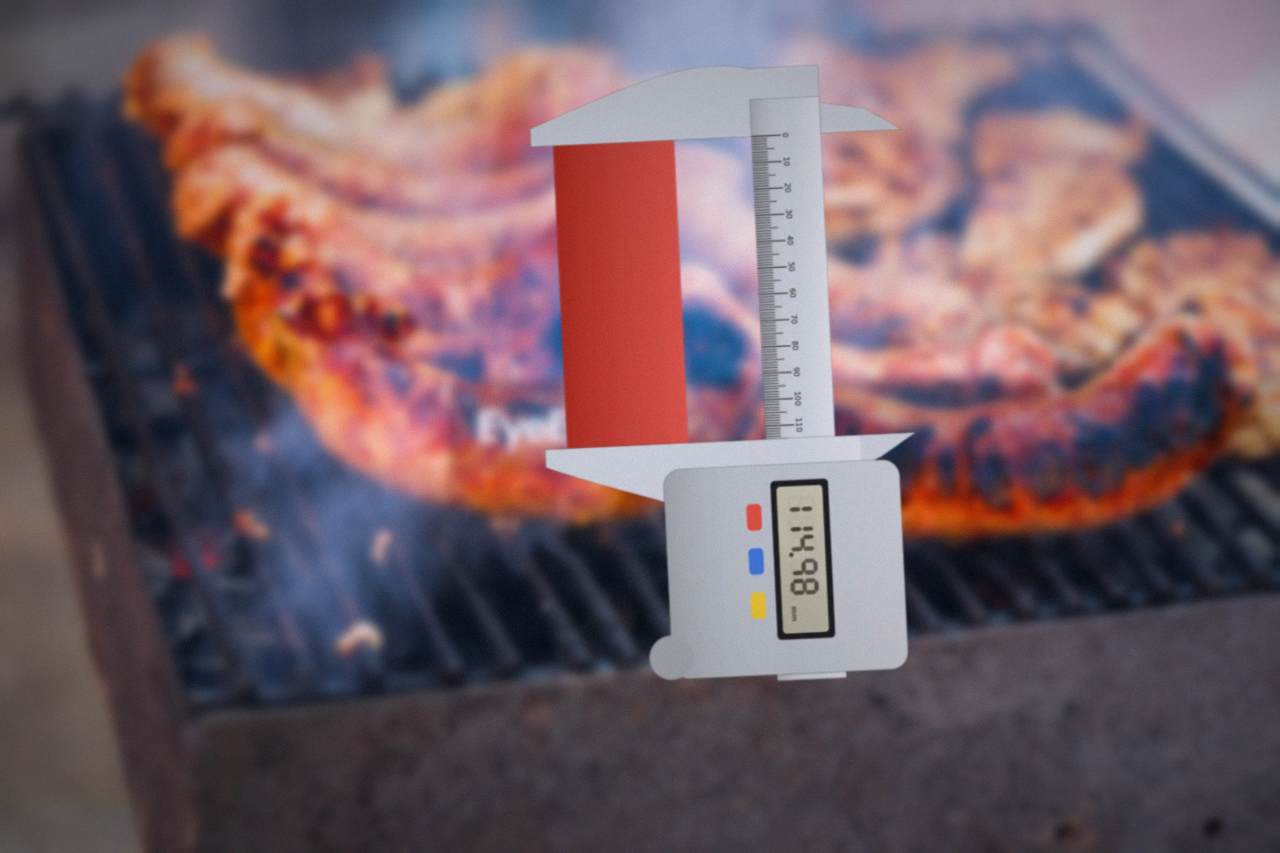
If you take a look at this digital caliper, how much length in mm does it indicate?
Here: 114.98 mm
